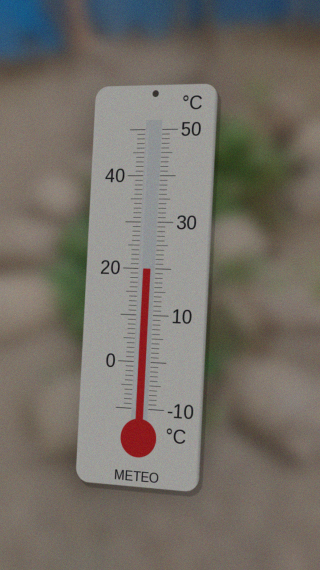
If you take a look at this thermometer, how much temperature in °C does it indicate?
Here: 20 °C
